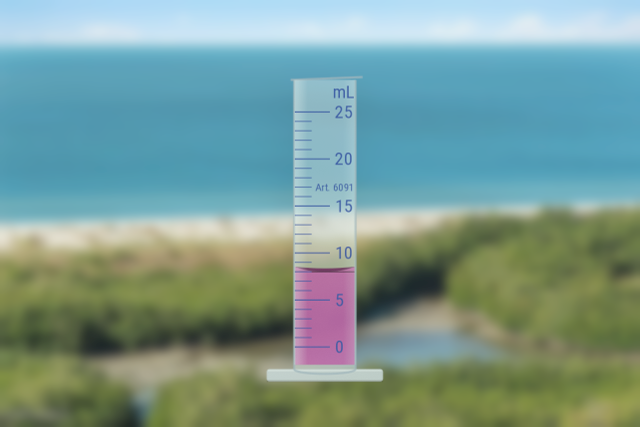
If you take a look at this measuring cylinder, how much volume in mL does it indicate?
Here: 8 mL
